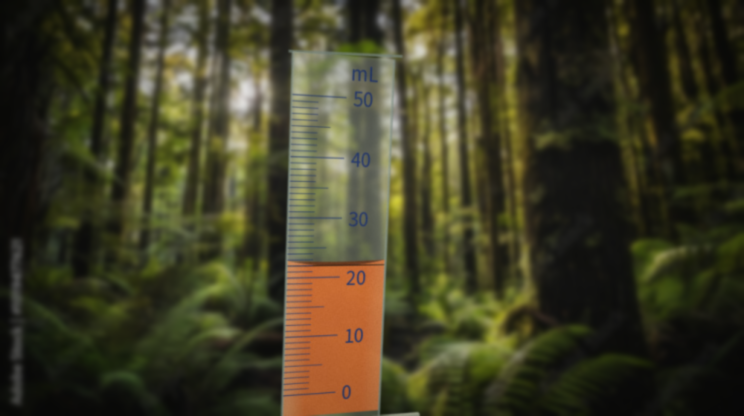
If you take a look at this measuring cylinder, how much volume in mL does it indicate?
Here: 22 mL
